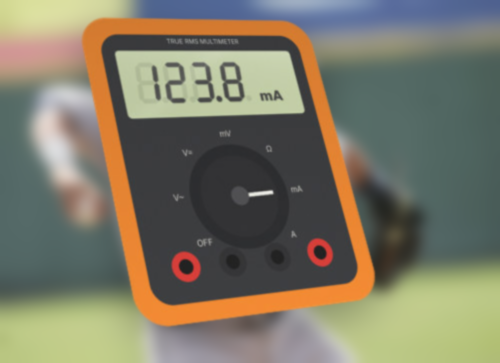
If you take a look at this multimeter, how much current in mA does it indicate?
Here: 123.8 mA
